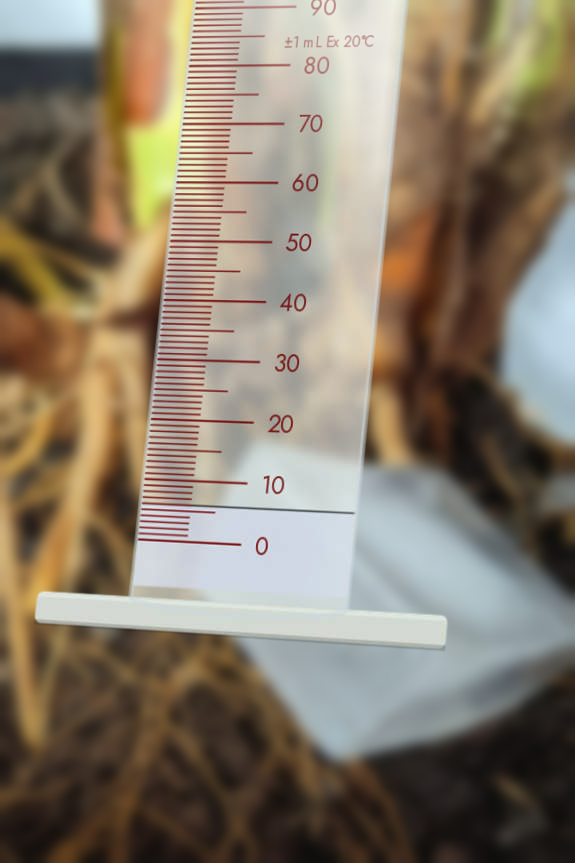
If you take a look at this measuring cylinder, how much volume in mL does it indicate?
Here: 6 mL
